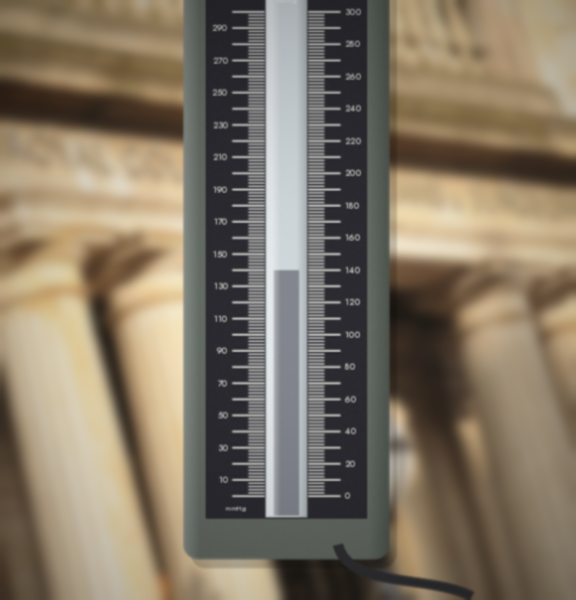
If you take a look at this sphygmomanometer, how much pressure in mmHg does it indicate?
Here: 140 mmHg
